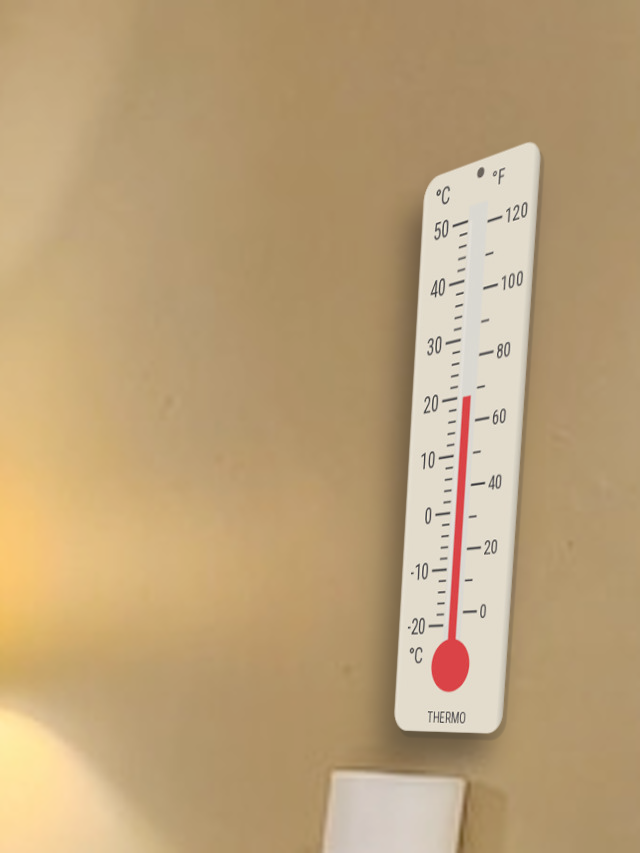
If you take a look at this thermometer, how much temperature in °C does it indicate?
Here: 20 °C
